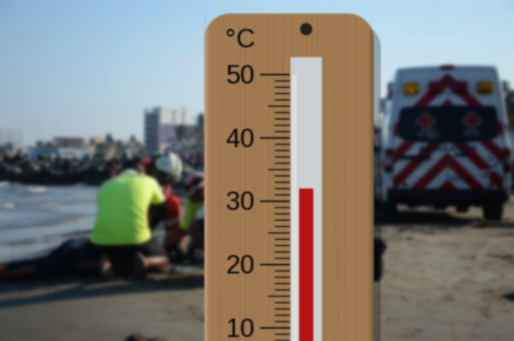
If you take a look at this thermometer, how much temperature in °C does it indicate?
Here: 32 °C
